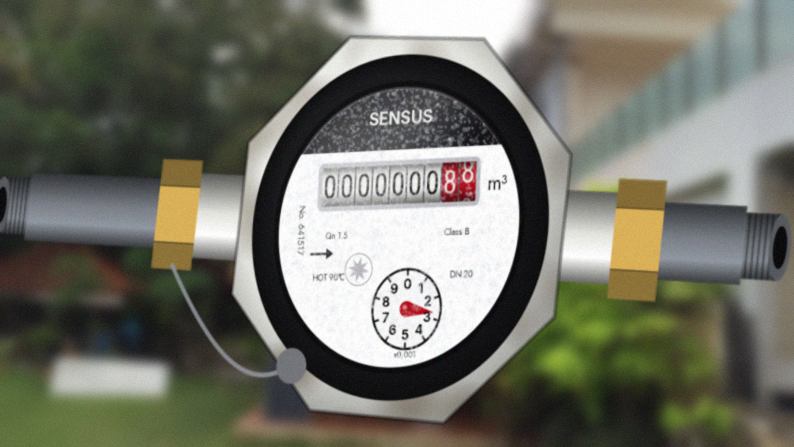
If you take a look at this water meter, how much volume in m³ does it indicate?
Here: 0.882 m³
